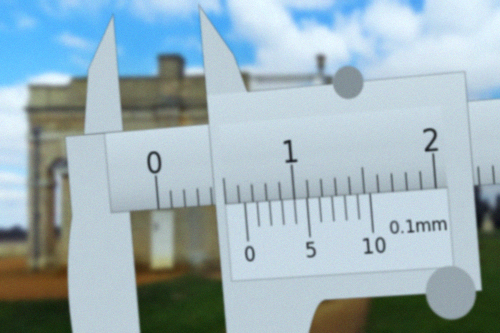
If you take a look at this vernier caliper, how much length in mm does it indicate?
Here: 6.4 mm
